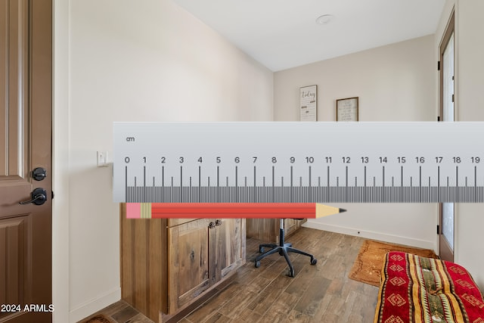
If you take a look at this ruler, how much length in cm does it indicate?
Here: 12 cm
